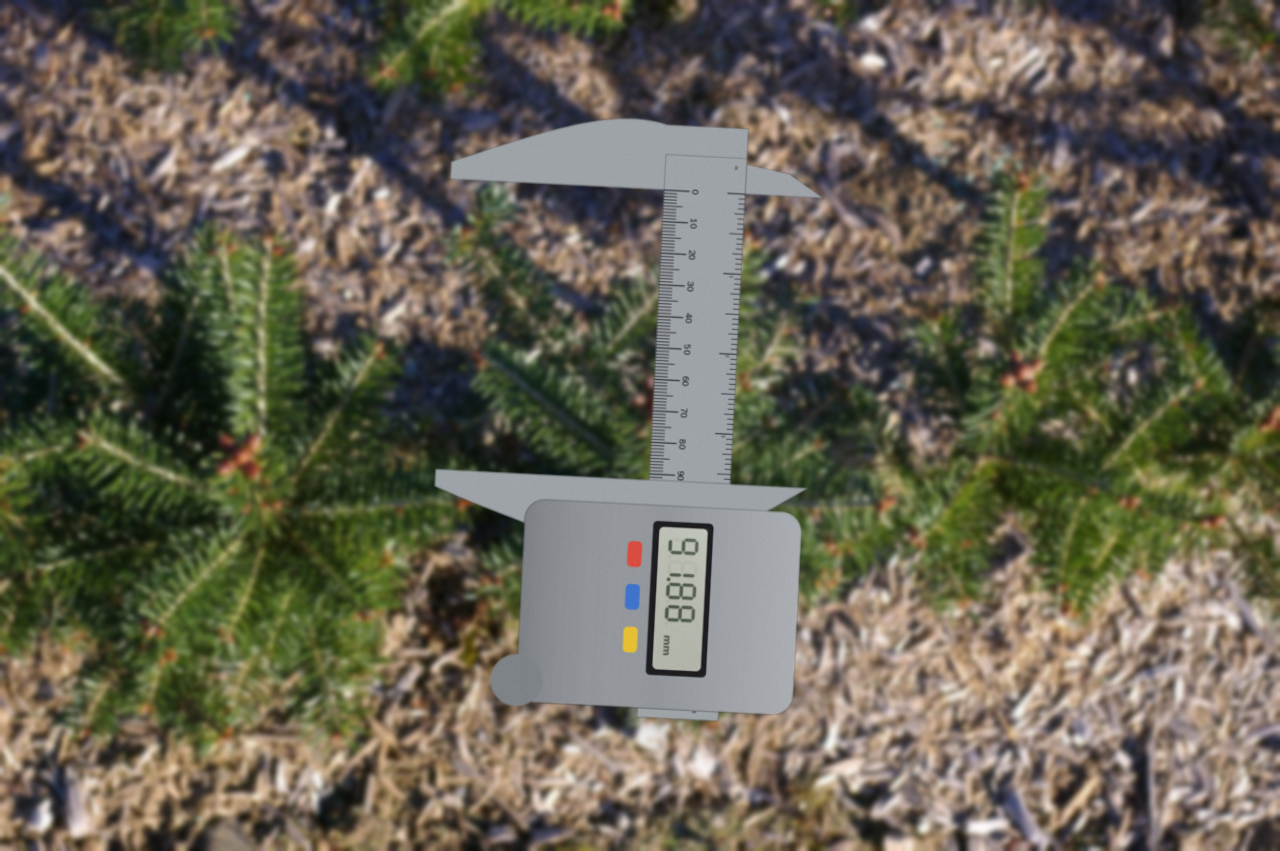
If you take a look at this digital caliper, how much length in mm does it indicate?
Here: 91.88 mm
